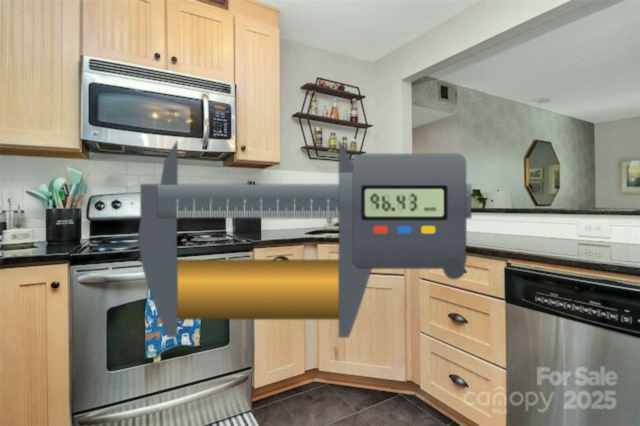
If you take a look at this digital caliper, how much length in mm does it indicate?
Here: 96.43 mm
